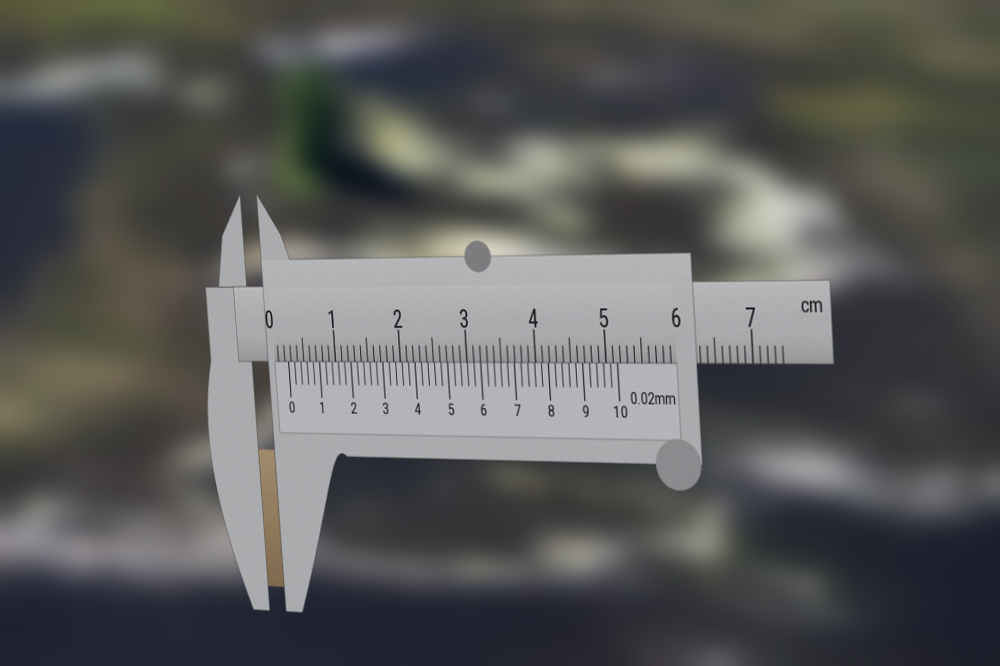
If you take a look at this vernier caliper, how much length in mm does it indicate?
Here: 2.6 mm
